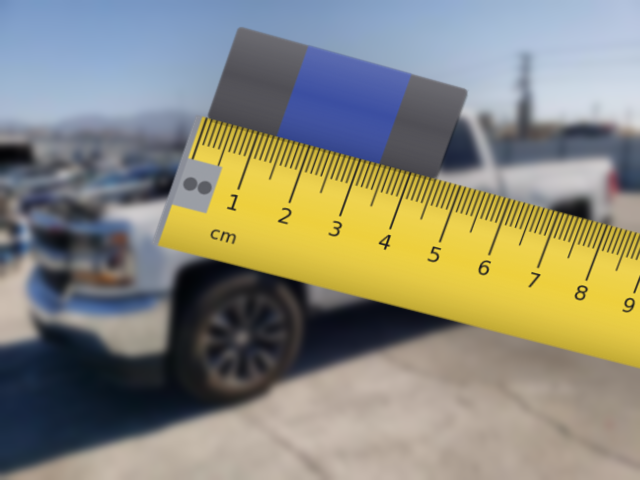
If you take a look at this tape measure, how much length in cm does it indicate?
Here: 4.5 cm
